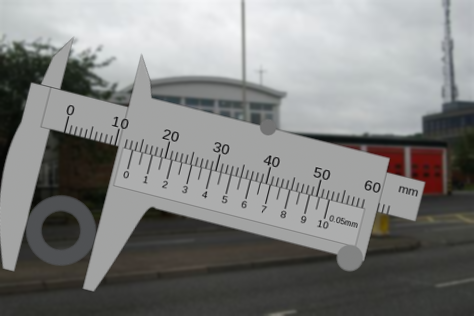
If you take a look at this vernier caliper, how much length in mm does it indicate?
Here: 13.5 mm
